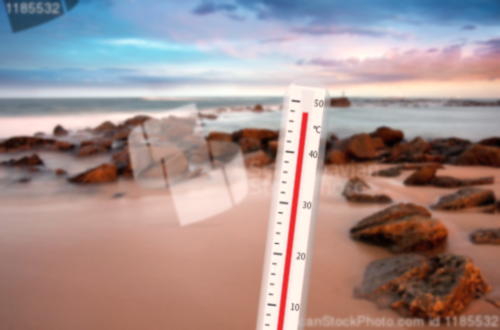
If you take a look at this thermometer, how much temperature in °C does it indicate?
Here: 48 °C
